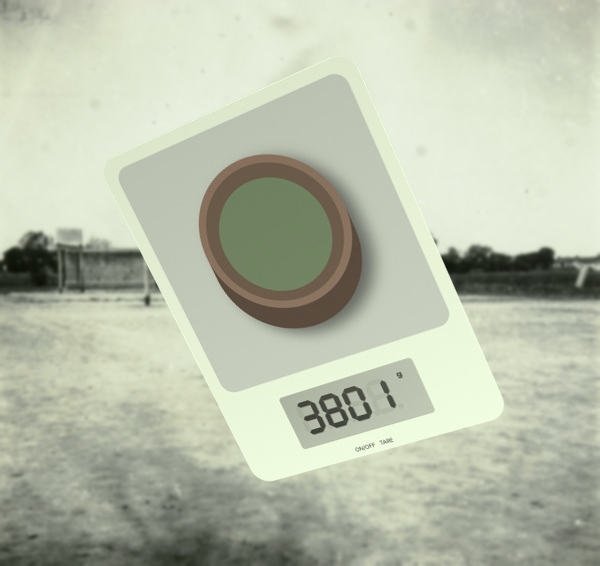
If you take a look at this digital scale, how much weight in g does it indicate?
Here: 3801 g
